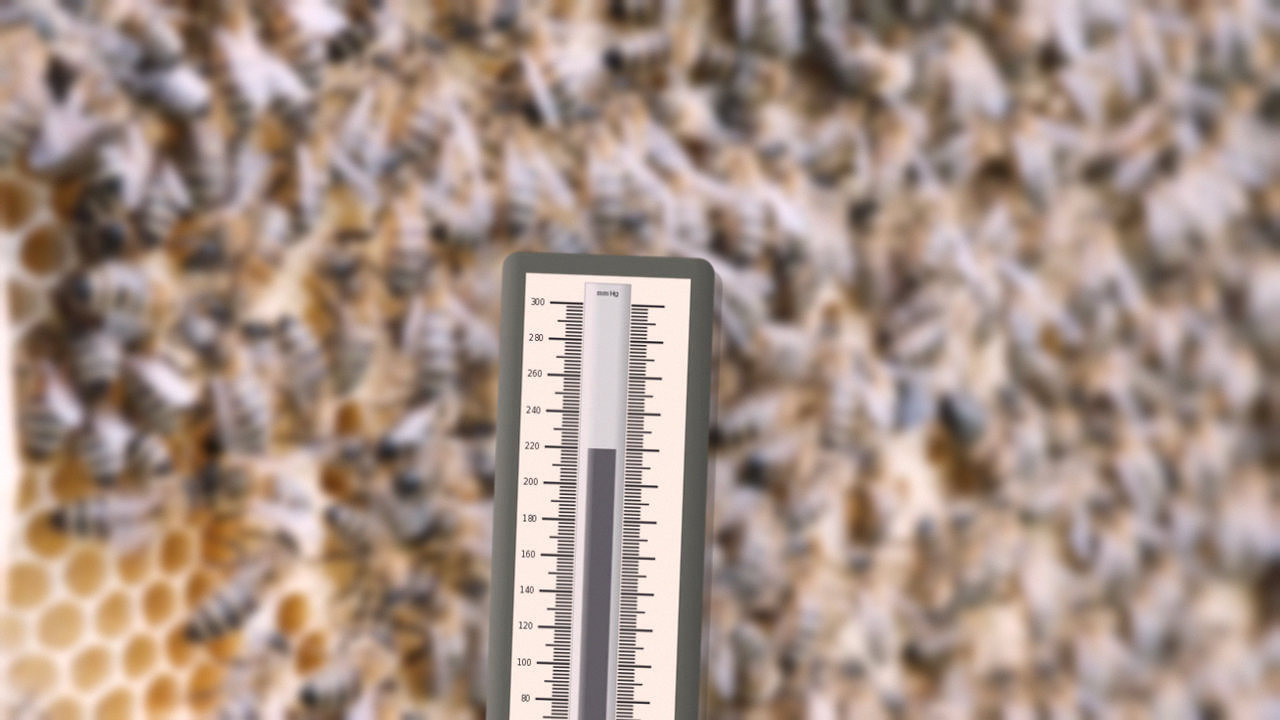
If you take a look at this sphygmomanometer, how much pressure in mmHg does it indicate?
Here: 220 mmHg
